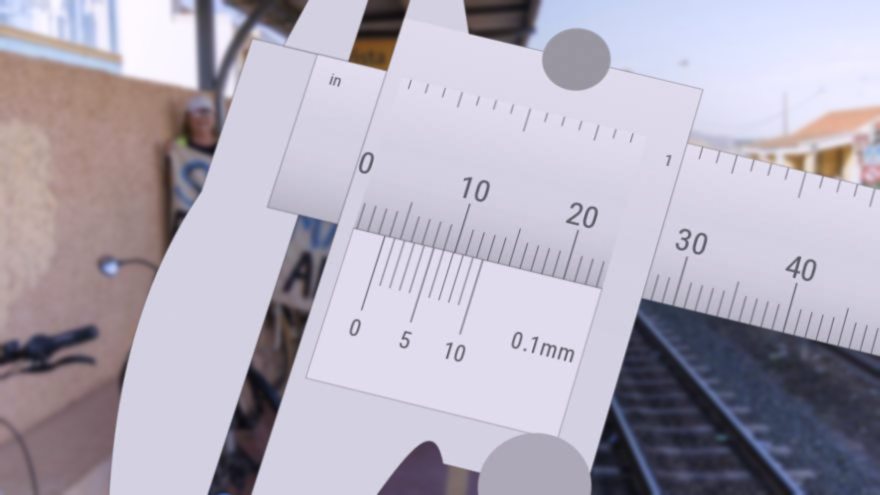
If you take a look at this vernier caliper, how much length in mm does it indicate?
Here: 3.6 mm
